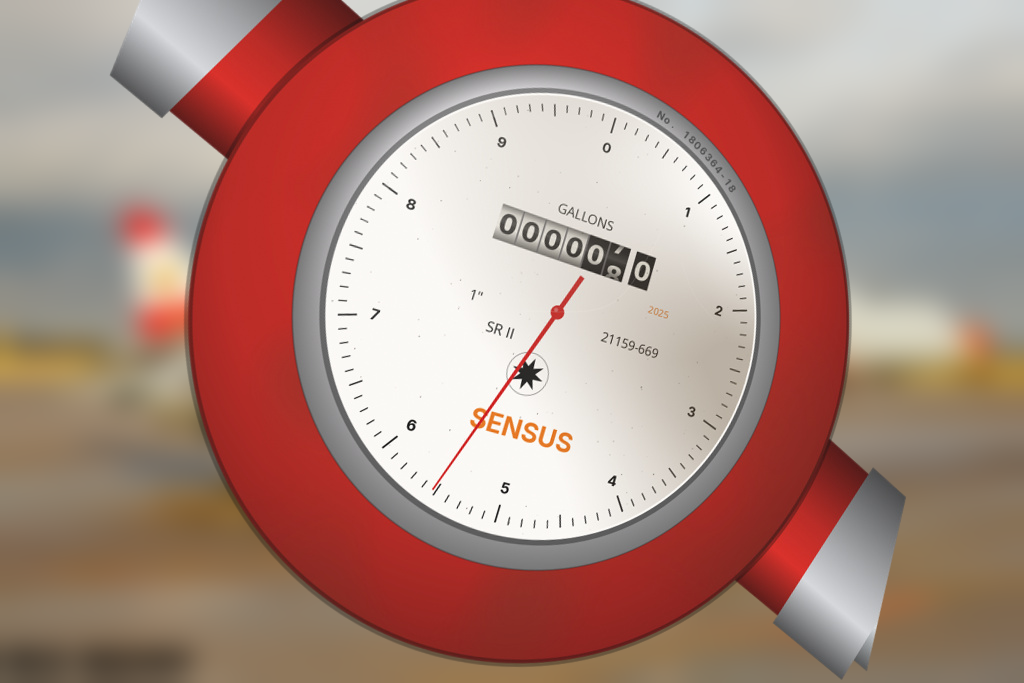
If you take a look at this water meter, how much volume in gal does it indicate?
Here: 75.5 gal
